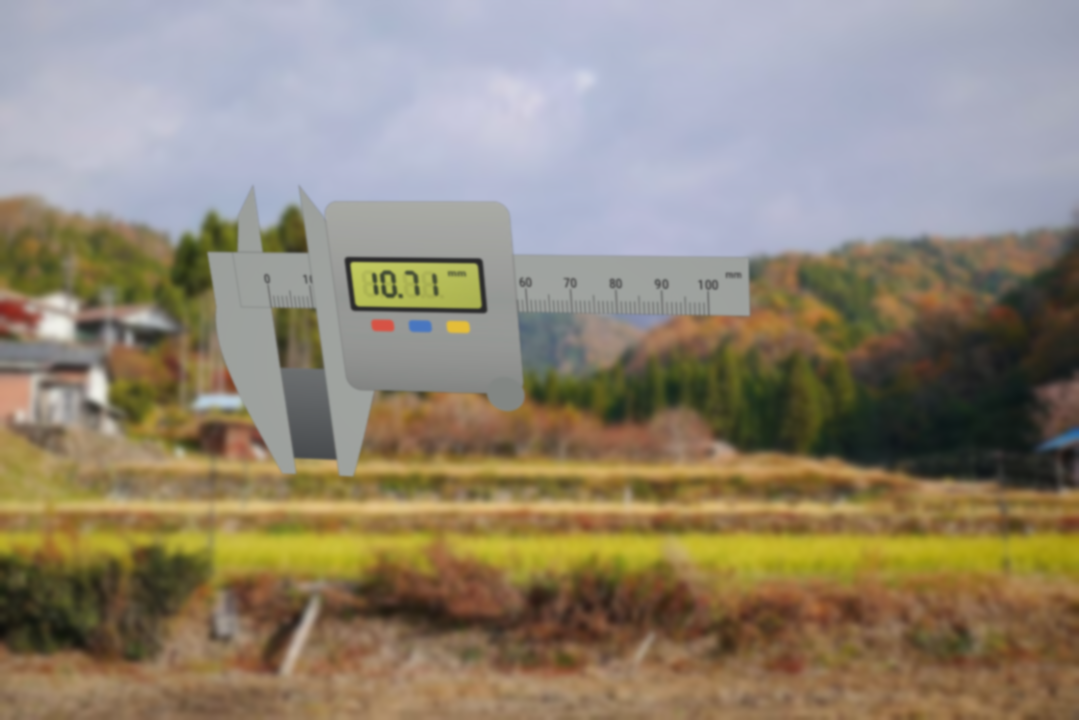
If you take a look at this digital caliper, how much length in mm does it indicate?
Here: 10.71 mm
